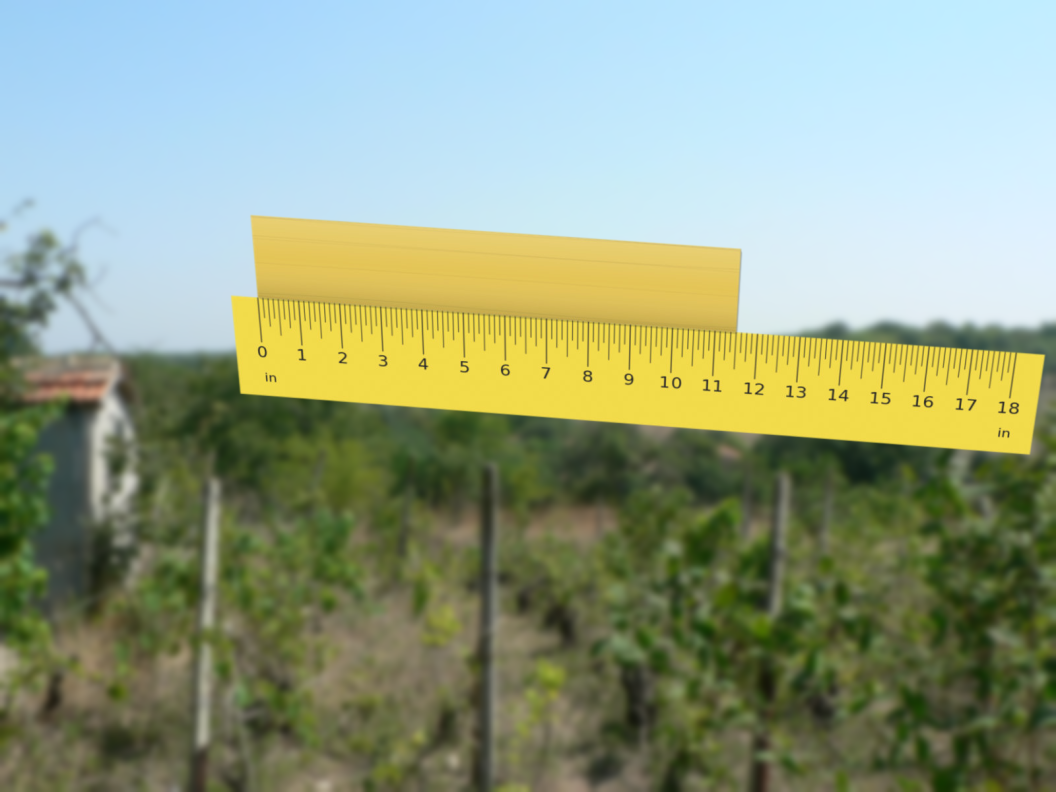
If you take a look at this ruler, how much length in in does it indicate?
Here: 11.5 in
